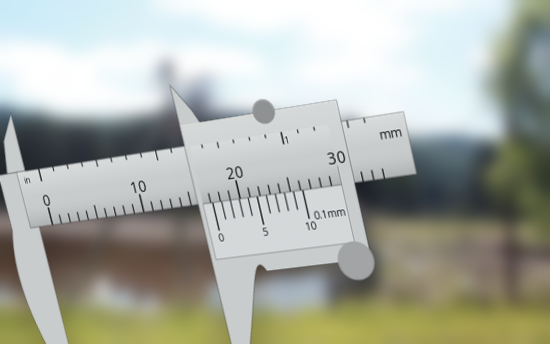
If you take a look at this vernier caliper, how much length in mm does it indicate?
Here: 17.2 mm
